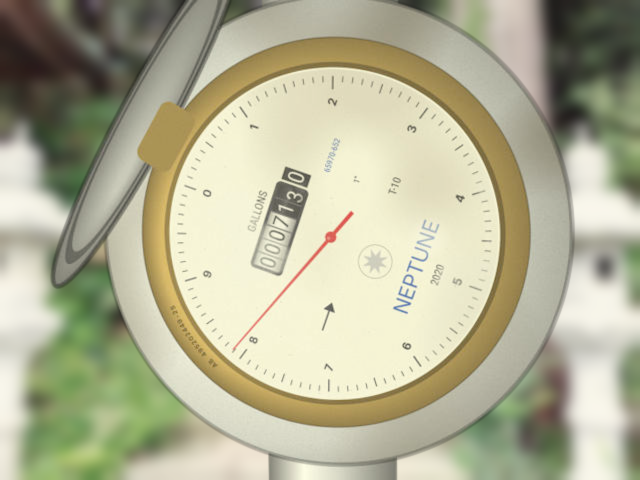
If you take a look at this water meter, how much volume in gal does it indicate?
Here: 7128.1 gal
